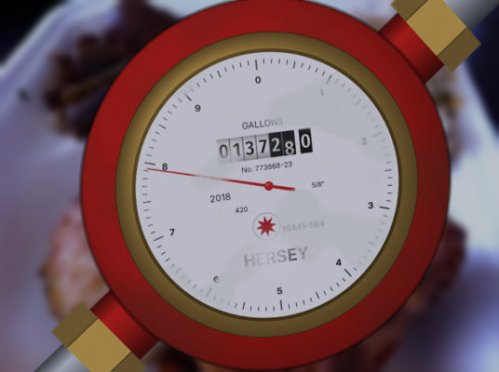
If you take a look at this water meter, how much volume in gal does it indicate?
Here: 137277.9 gal
